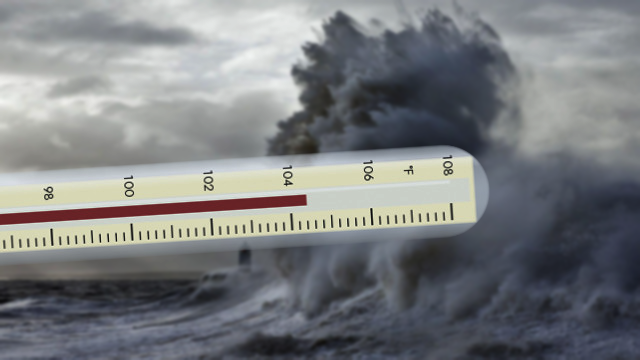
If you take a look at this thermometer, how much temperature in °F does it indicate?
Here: 104.4 °F
